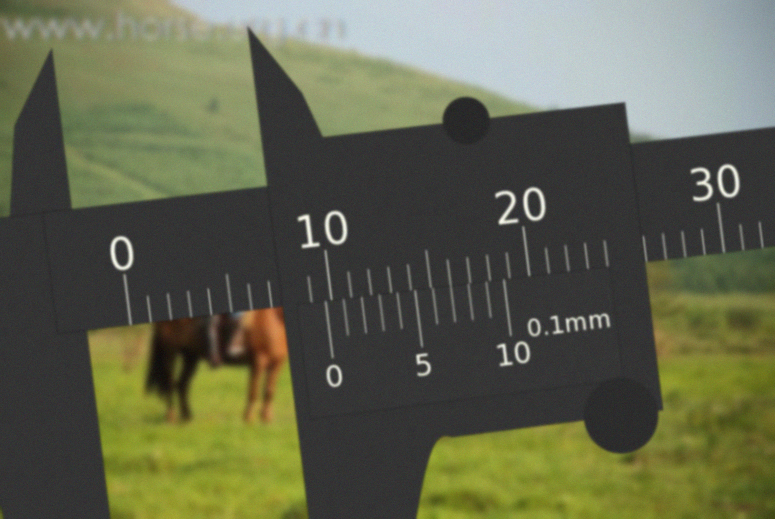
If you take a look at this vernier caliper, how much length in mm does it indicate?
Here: 9.7 mm
